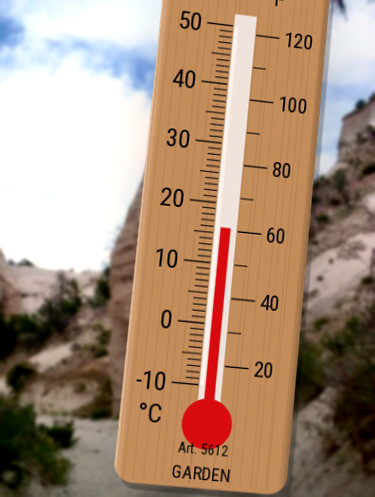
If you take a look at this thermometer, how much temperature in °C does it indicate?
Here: 16 °C
